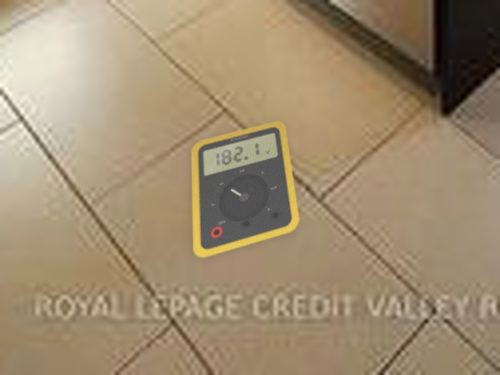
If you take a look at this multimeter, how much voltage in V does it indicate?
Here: 182.1 V
